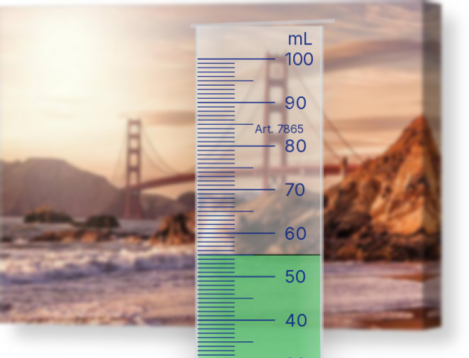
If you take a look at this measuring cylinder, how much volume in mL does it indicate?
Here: 55 mL
